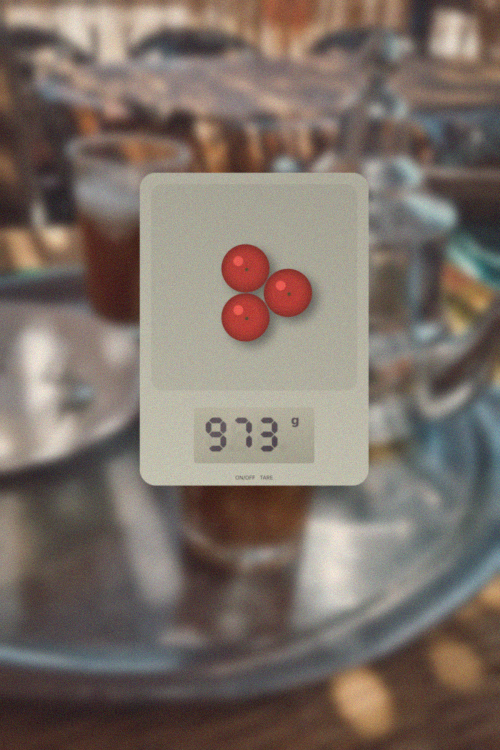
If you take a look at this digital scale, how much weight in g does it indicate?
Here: 973 g
